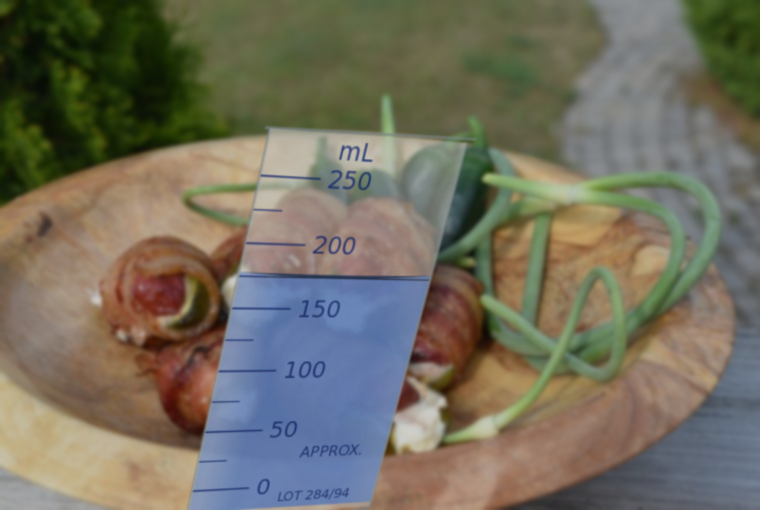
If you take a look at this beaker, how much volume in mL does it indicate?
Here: 175 mL
